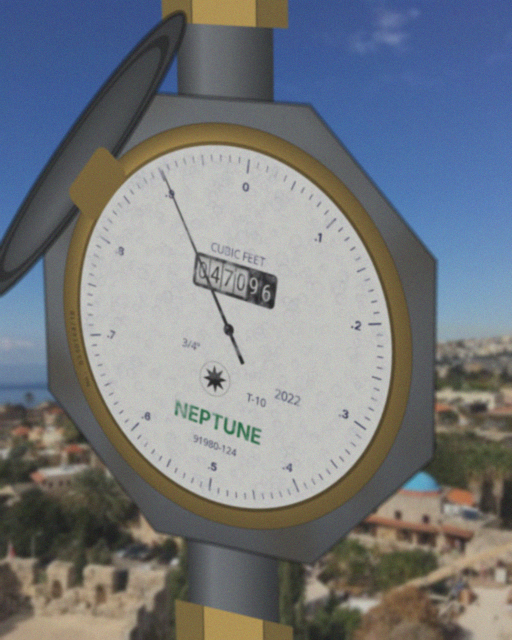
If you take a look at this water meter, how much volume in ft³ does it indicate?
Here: 47095.90 ft³
